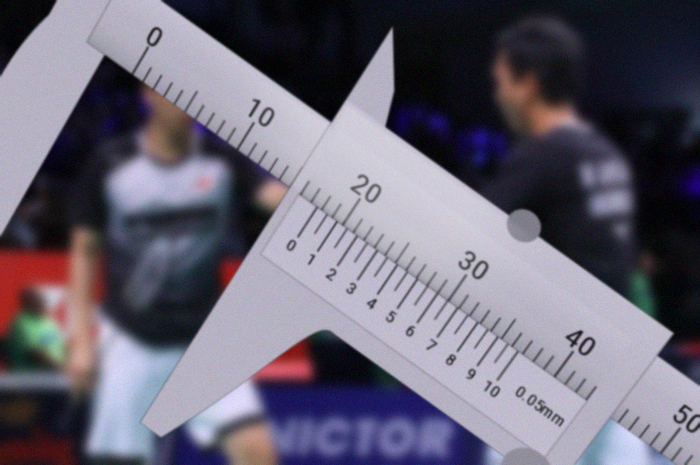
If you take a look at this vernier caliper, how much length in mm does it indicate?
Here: 17.6 mm
